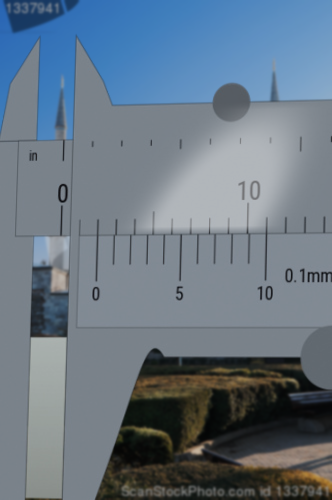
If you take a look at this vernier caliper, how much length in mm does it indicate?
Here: 2.0 mm
